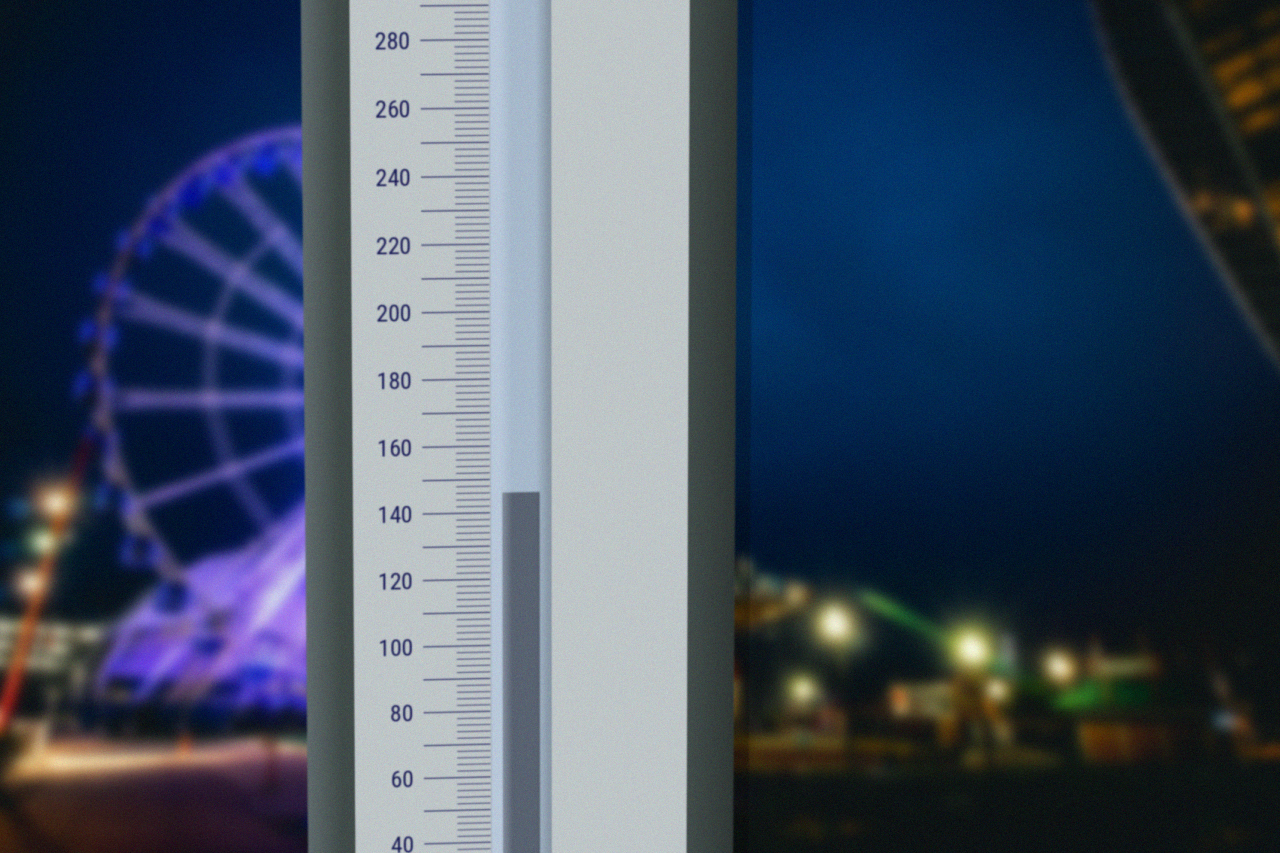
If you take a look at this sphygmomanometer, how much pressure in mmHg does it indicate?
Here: 146 mmHg
